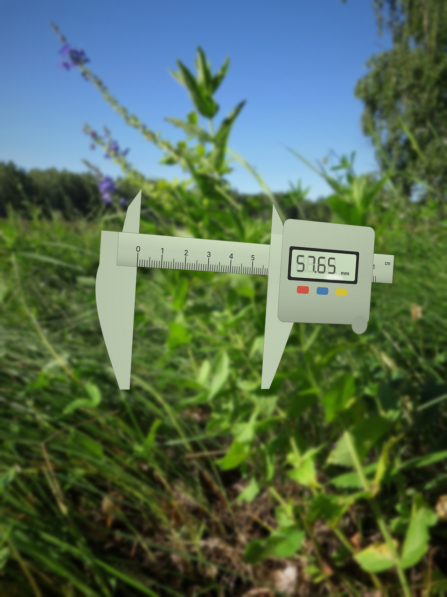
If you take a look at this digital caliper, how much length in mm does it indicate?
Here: 57.65 mm
